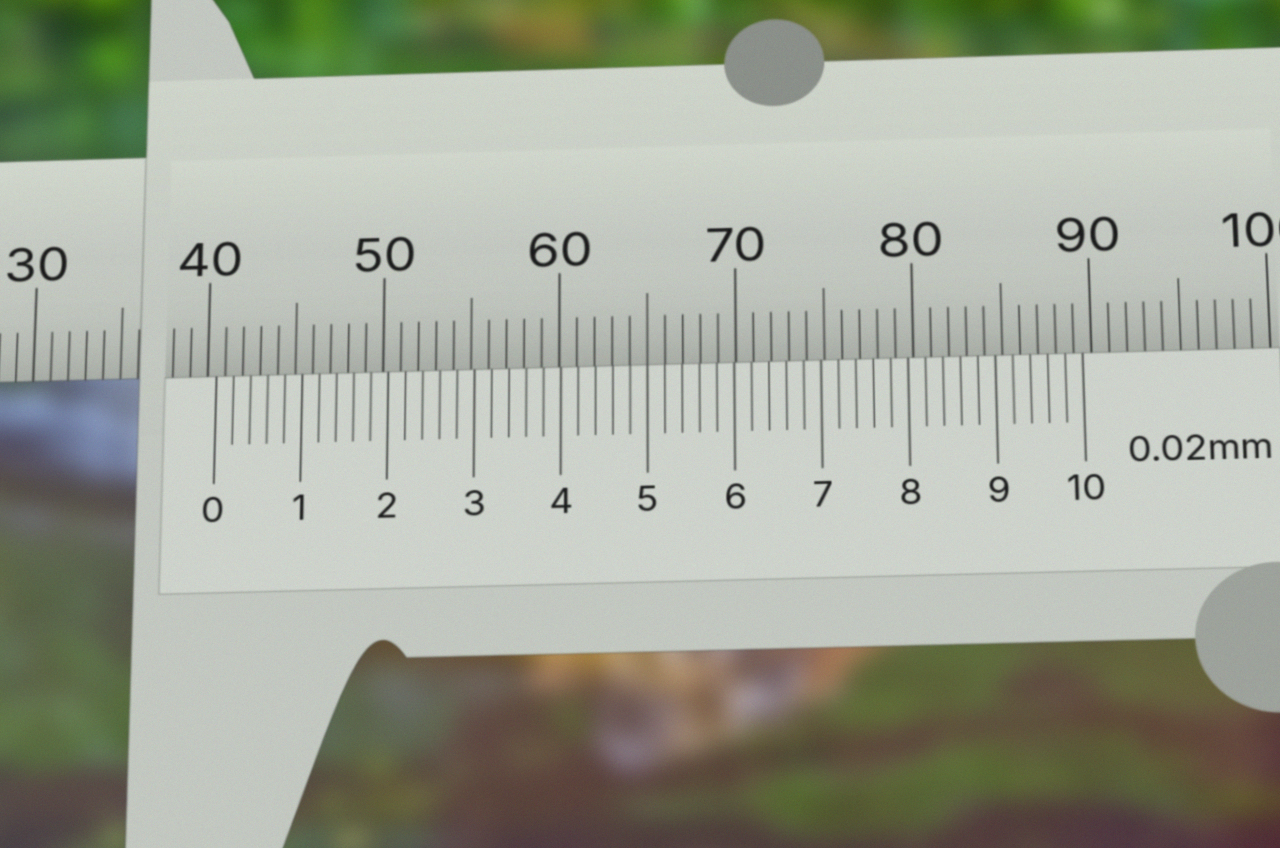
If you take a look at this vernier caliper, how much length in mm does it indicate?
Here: 40.5 mm
